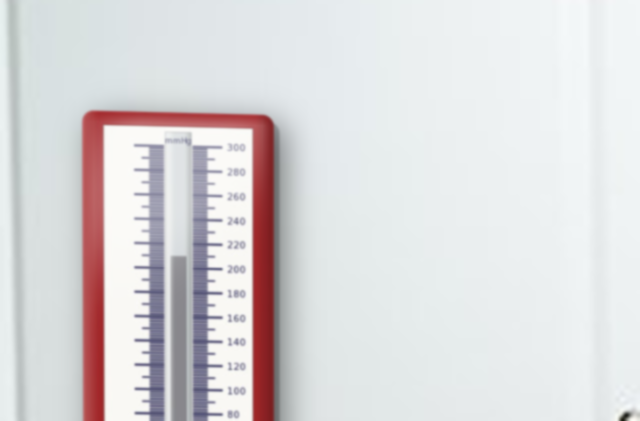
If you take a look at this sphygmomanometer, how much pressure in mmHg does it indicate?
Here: 210 mmHg
